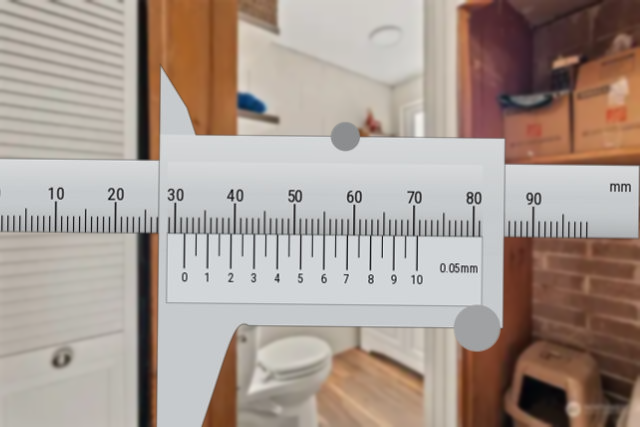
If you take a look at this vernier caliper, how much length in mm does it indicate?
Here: 31.6 mm
